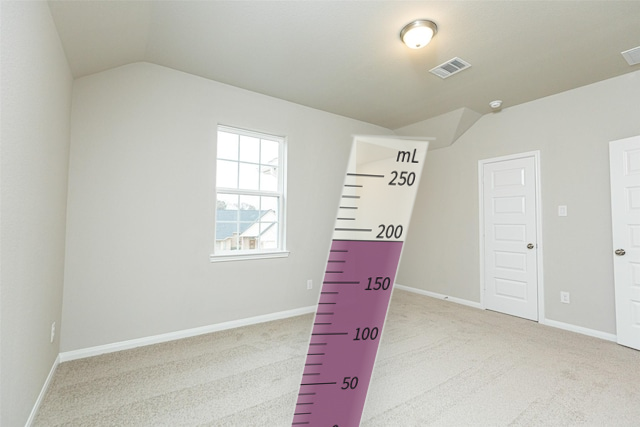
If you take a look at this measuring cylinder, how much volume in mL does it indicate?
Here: 190 mL
